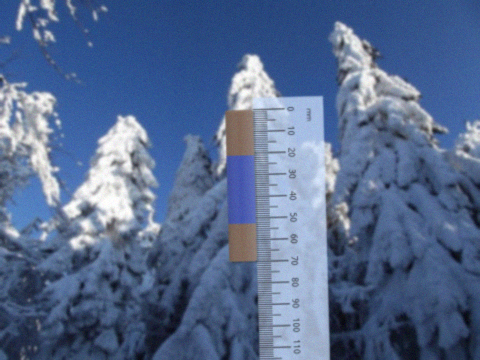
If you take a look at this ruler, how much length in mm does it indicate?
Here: 70 mm
